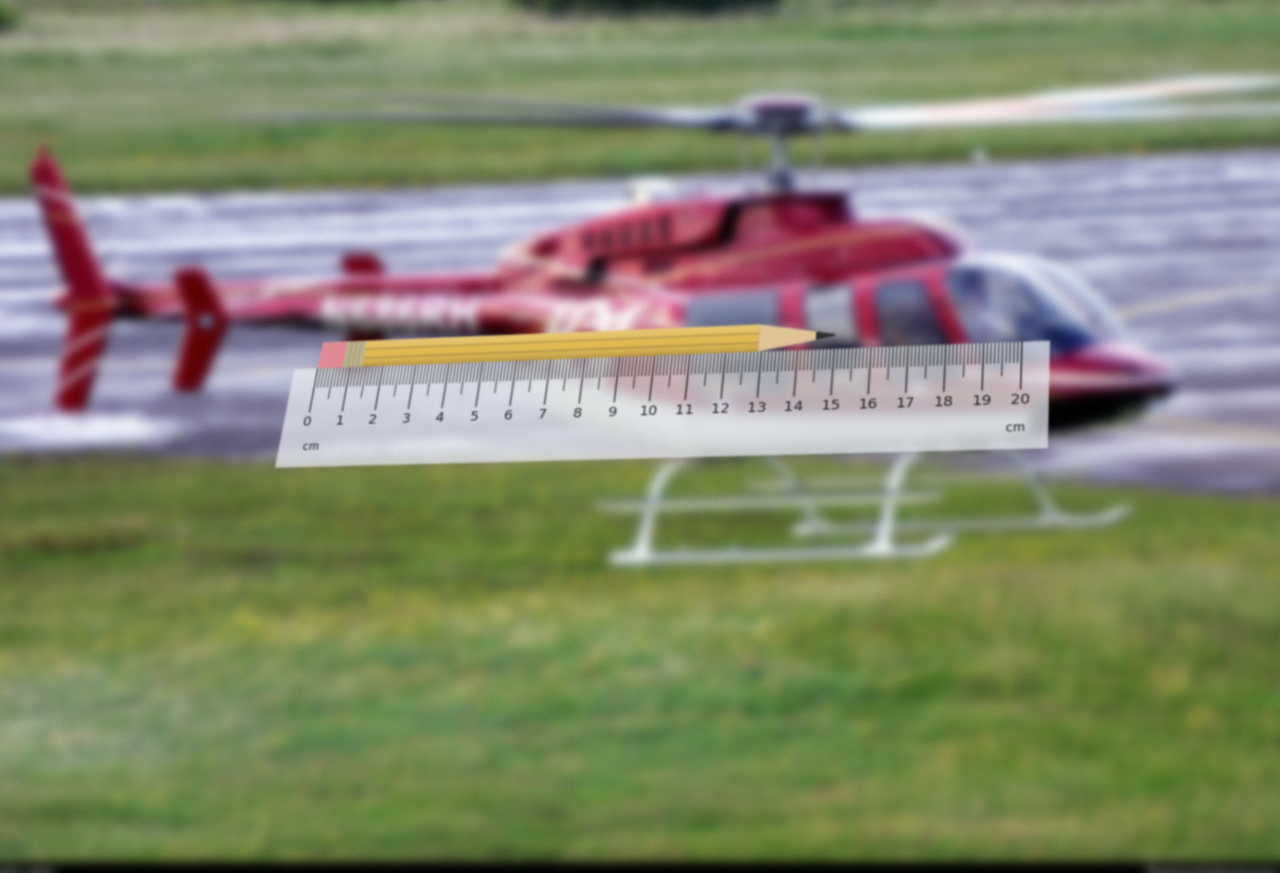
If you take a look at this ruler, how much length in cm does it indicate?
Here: 15 cm
